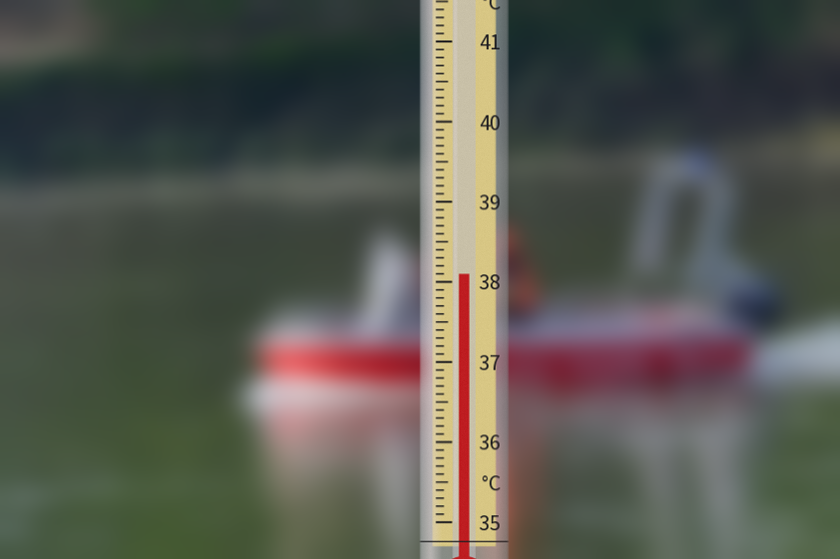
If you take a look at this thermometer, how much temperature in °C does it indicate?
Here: 38.1 °C
